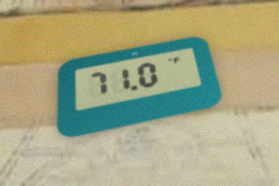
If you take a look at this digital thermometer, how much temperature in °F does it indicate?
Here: 71.0 °F
